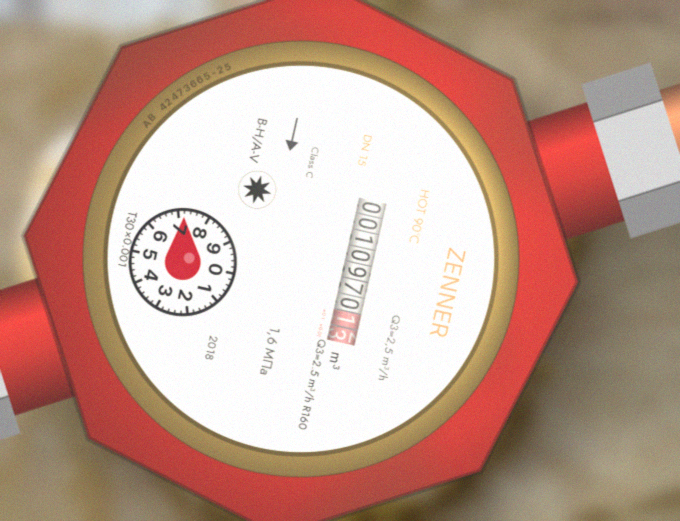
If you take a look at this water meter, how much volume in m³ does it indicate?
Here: 10970.127 m³
